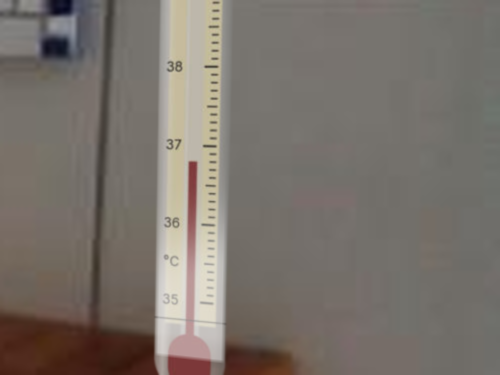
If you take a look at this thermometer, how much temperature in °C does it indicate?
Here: 36.8 °C
